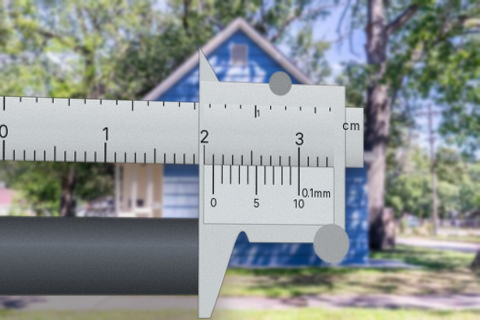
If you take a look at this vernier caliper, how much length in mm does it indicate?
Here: 21.0 mm
